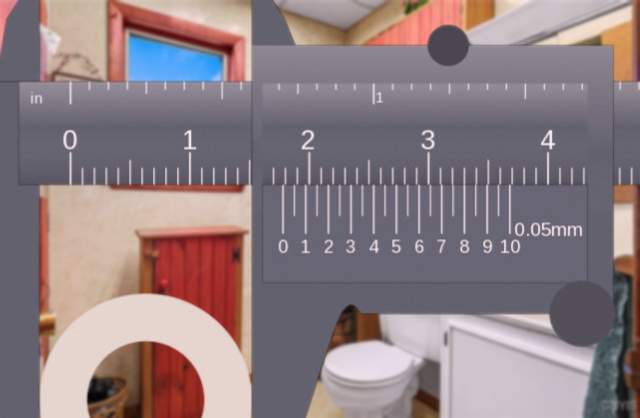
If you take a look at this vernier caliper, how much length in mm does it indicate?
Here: 17.8 mm
